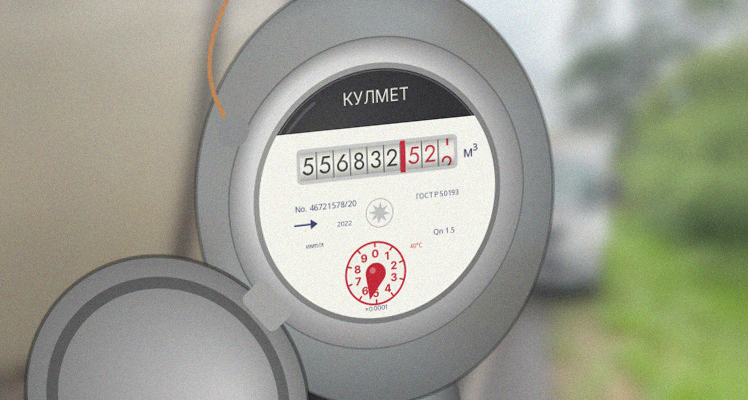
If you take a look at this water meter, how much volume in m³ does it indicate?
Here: 556832.5215 m³
